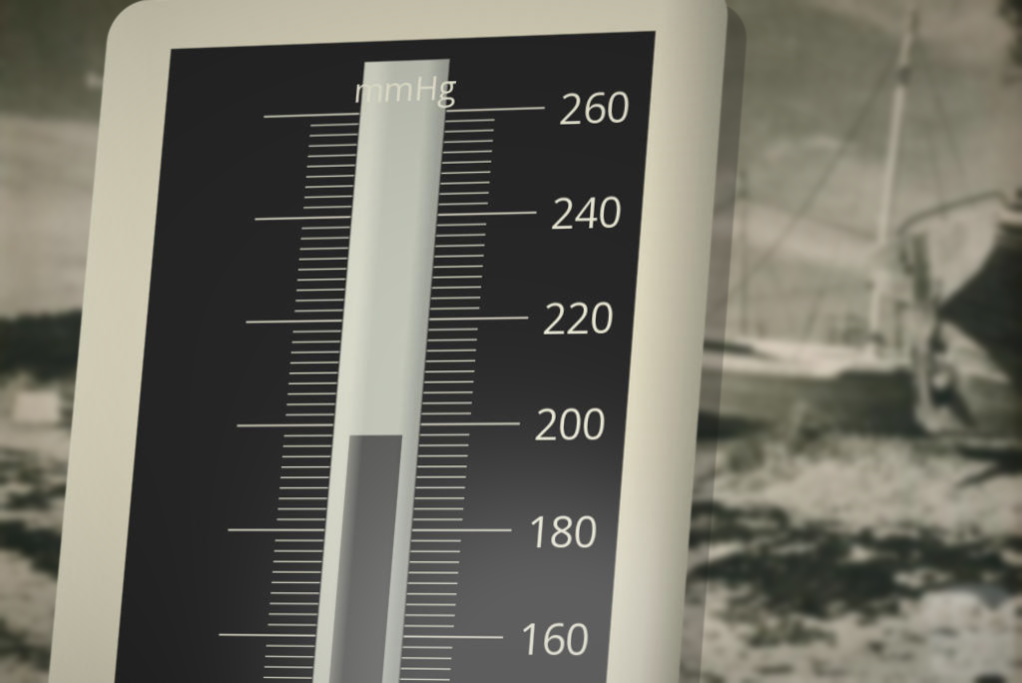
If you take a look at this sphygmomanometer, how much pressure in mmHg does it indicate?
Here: 198 mmHg
